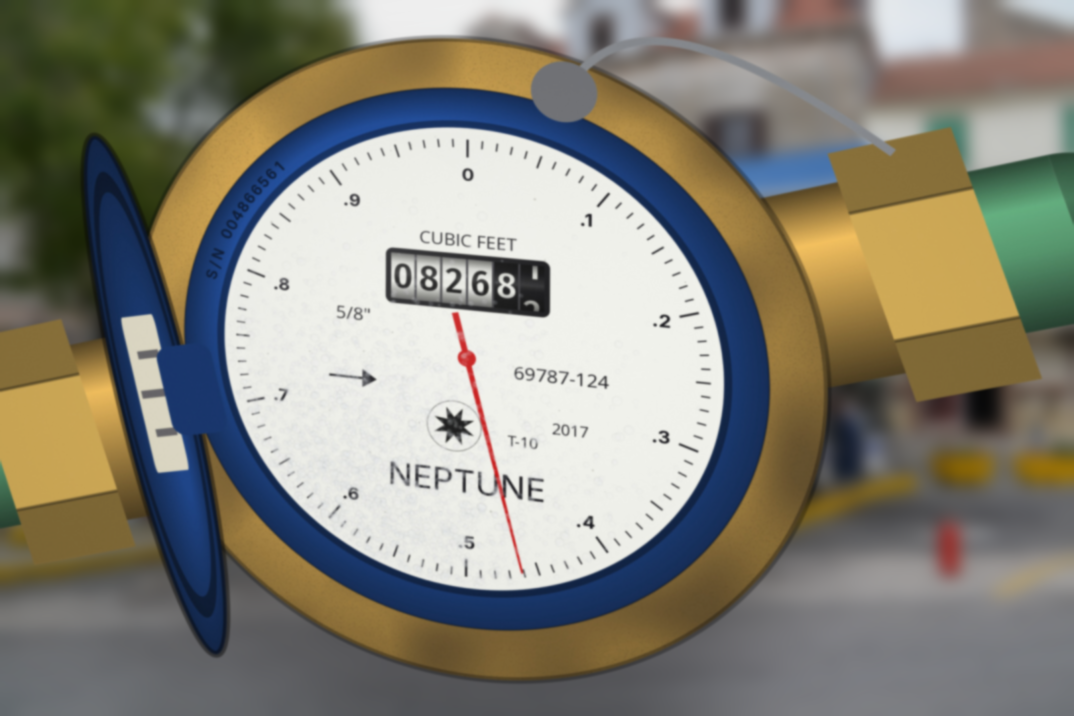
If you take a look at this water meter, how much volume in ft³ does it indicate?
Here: 82681.46 ft³
